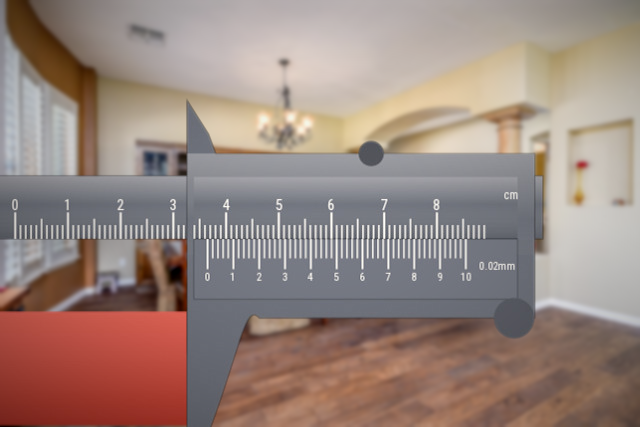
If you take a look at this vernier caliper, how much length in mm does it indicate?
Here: 36.5 mm
